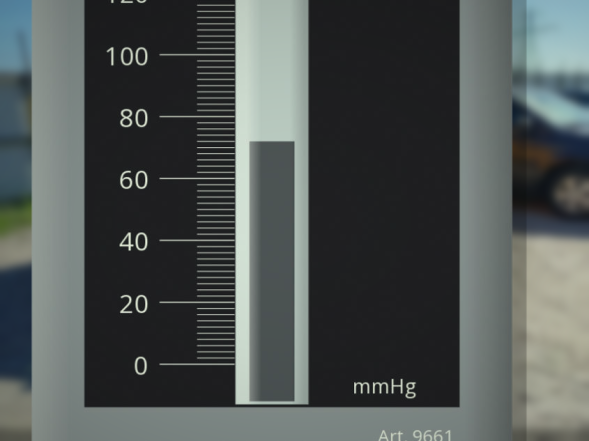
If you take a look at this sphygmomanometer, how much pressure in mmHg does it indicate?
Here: 72 mmHg
